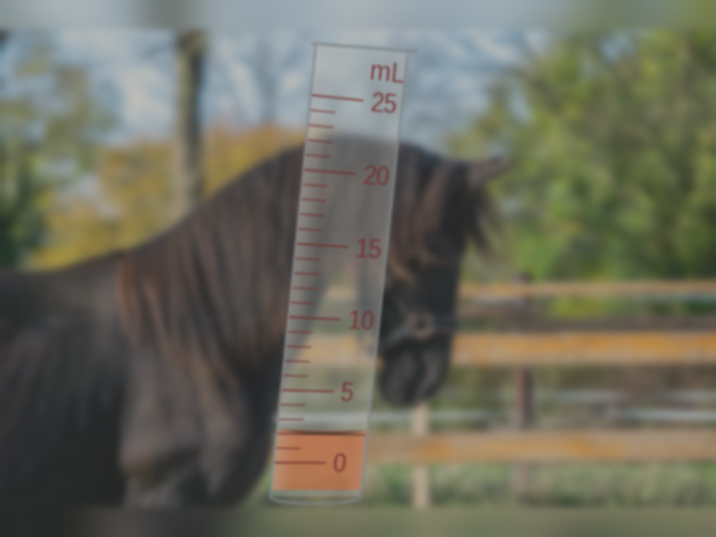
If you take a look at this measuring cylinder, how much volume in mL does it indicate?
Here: 2 mL
